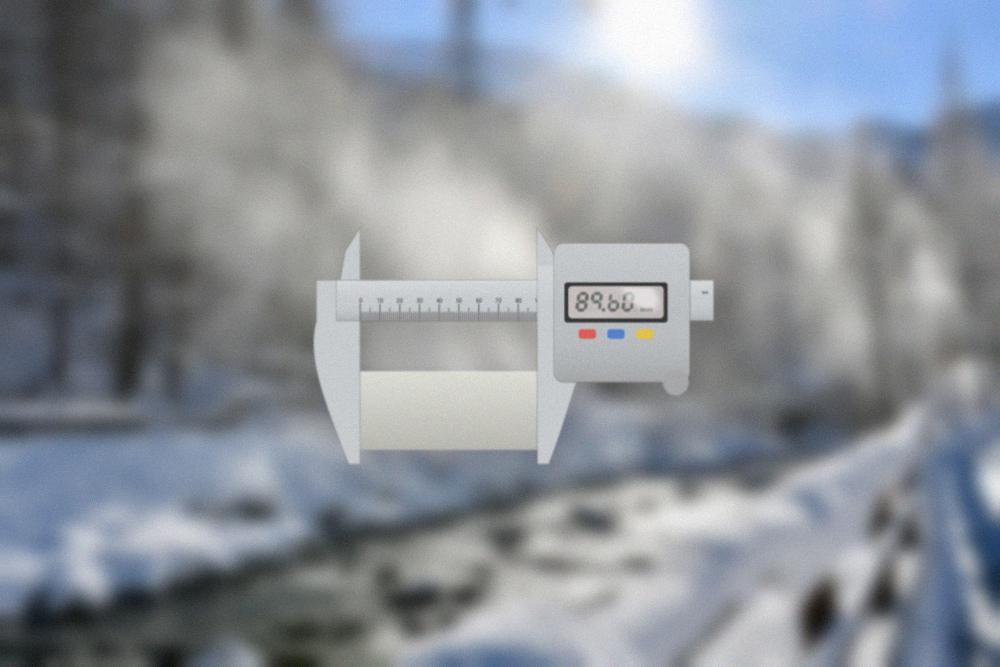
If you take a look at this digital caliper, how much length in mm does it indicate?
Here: 89.60 mm
